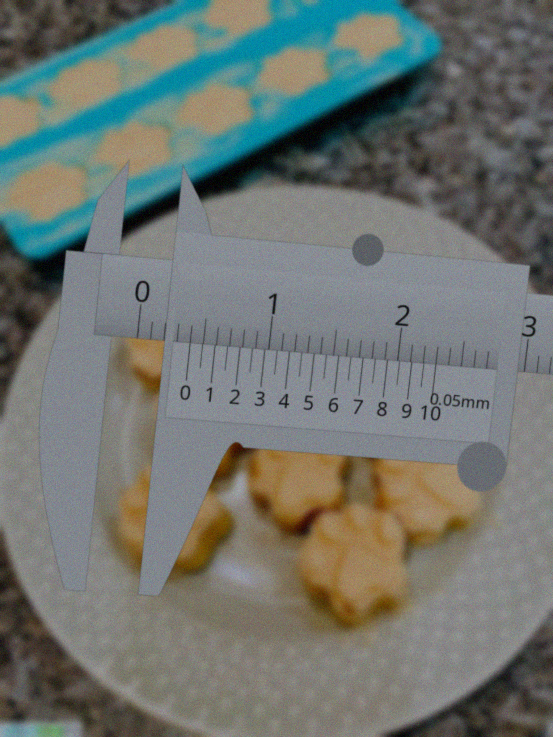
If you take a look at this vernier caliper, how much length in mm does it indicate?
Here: 4.0 mm
